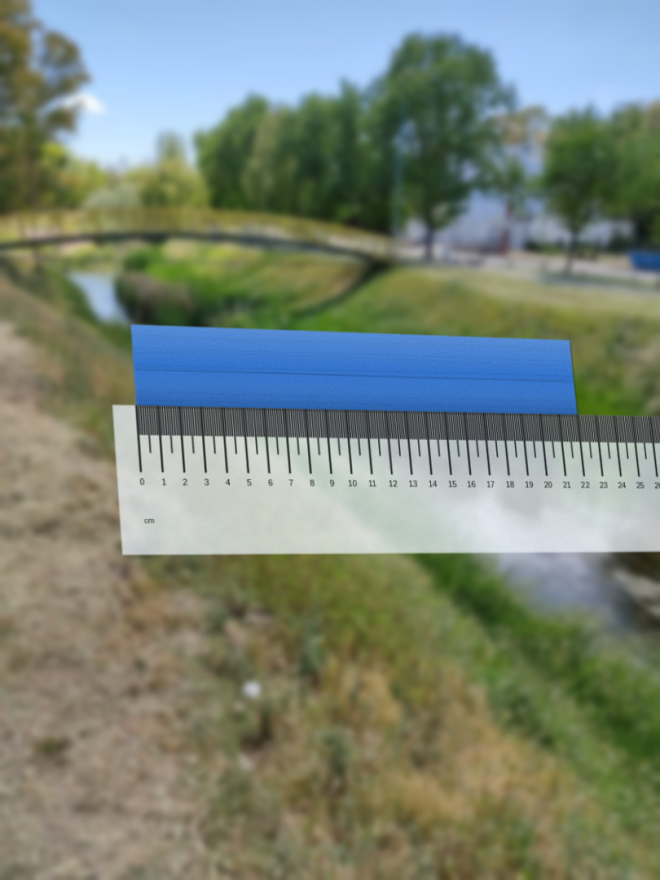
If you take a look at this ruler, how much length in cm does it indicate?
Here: 22 cm
